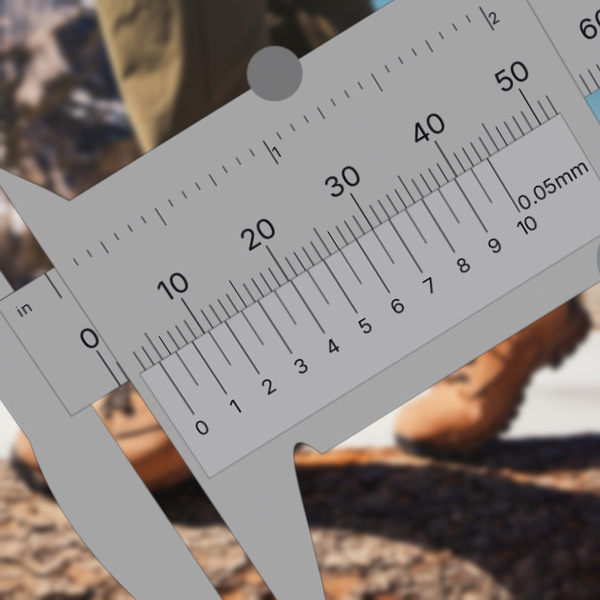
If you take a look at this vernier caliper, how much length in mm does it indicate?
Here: 4.6 mm
